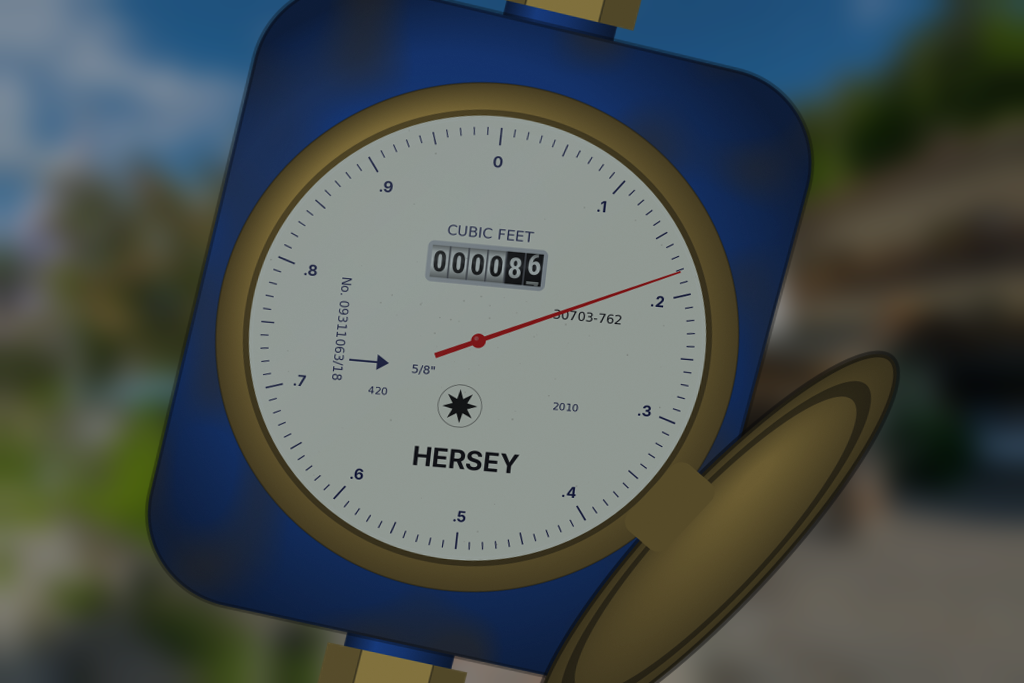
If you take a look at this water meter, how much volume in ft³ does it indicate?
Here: 86.18 ft³
